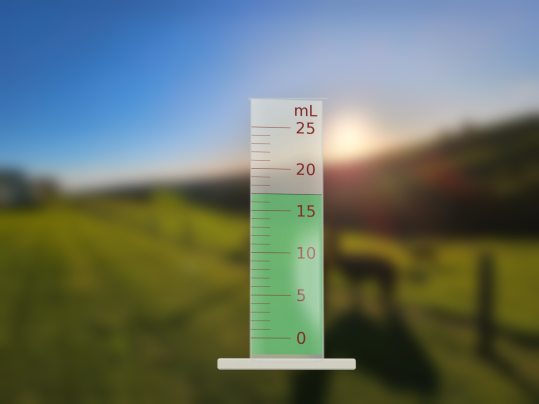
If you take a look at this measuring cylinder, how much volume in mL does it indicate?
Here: 17 mL
